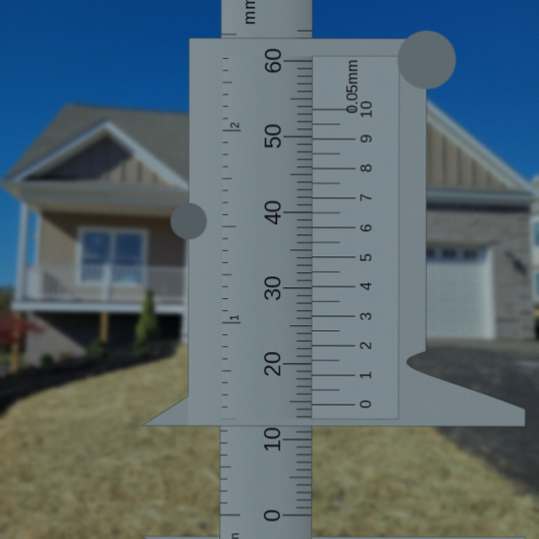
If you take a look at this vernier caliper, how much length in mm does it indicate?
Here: 14.6 mm
